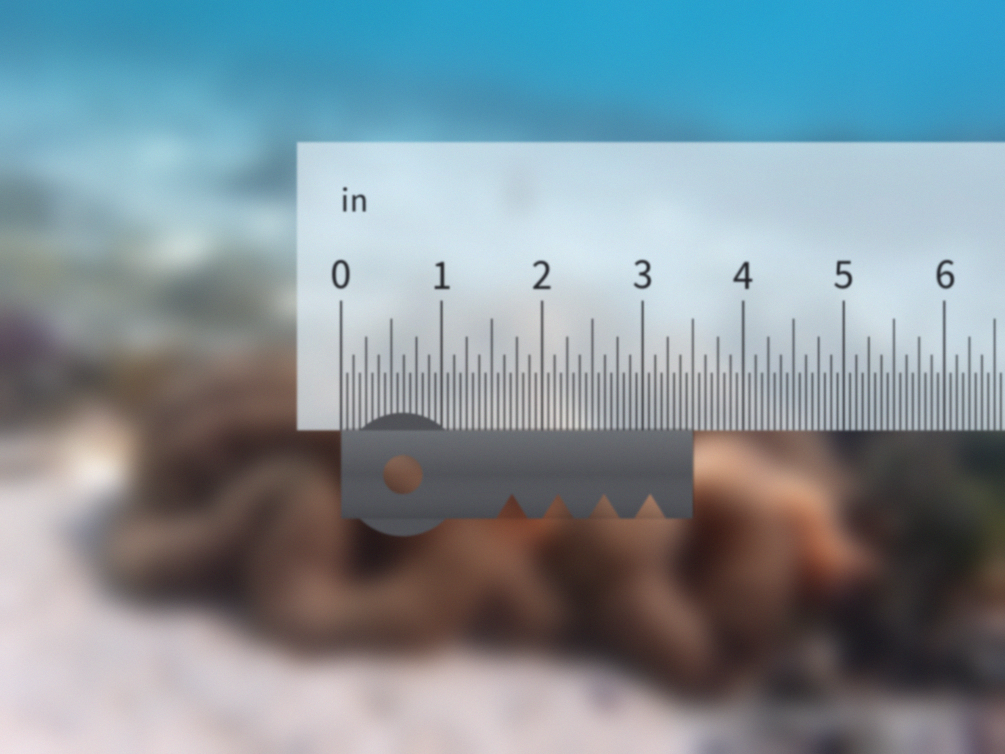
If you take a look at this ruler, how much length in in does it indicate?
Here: 3.5 in
